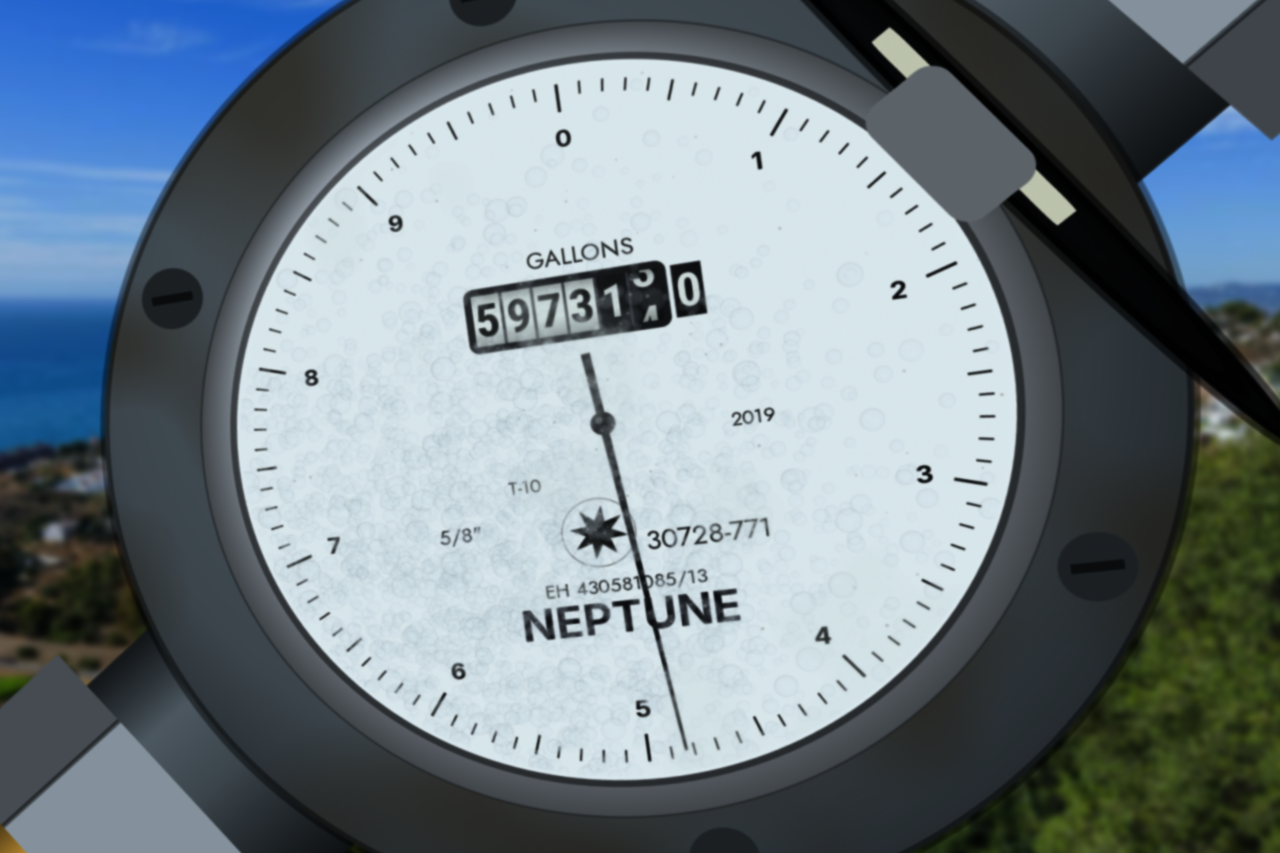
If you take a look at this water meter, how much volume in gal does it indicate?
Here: 5973134.8 gal
